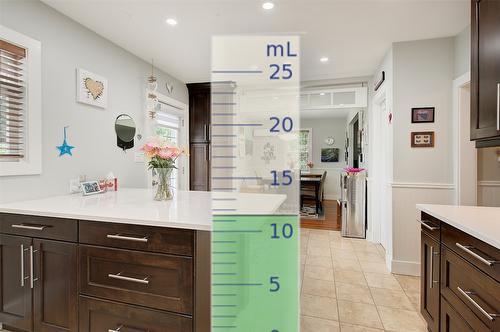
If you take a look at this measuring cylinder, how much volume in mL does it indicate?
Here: 11.5 mL
